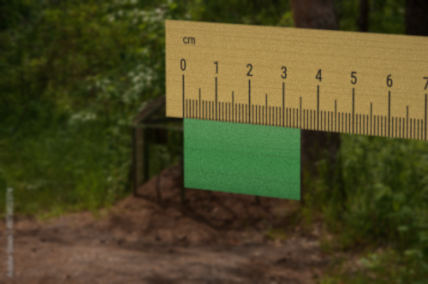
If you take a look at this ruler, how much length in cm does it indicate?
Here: 3.5 cm
